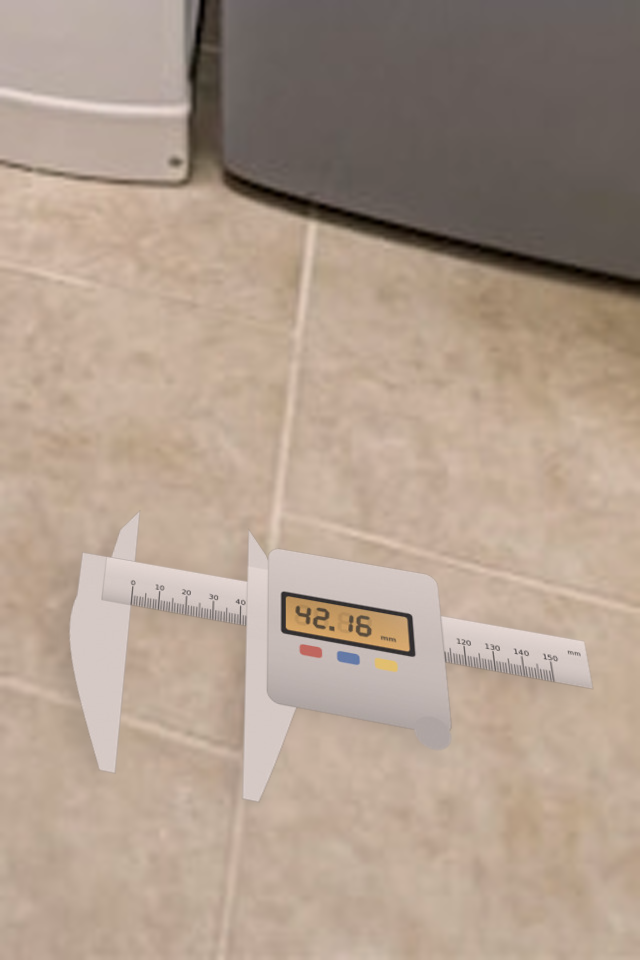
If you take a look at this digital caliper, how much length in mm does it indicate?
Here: 42.16 mm
